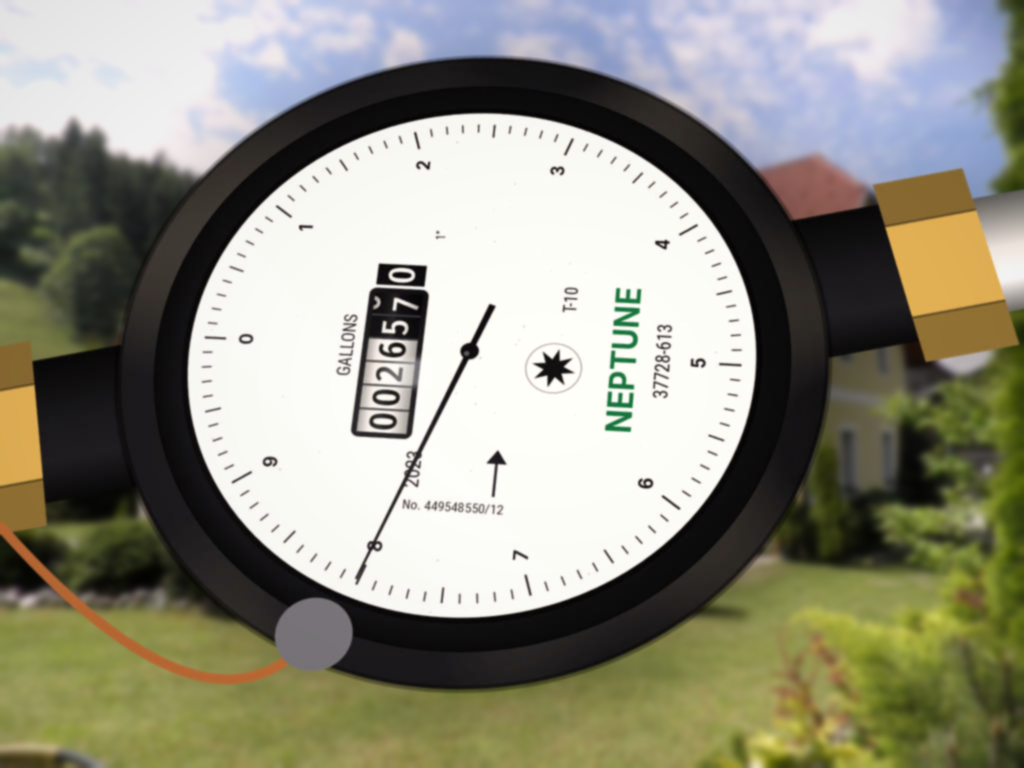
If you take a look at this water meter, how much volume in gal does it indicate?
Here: 26568.0 gal
